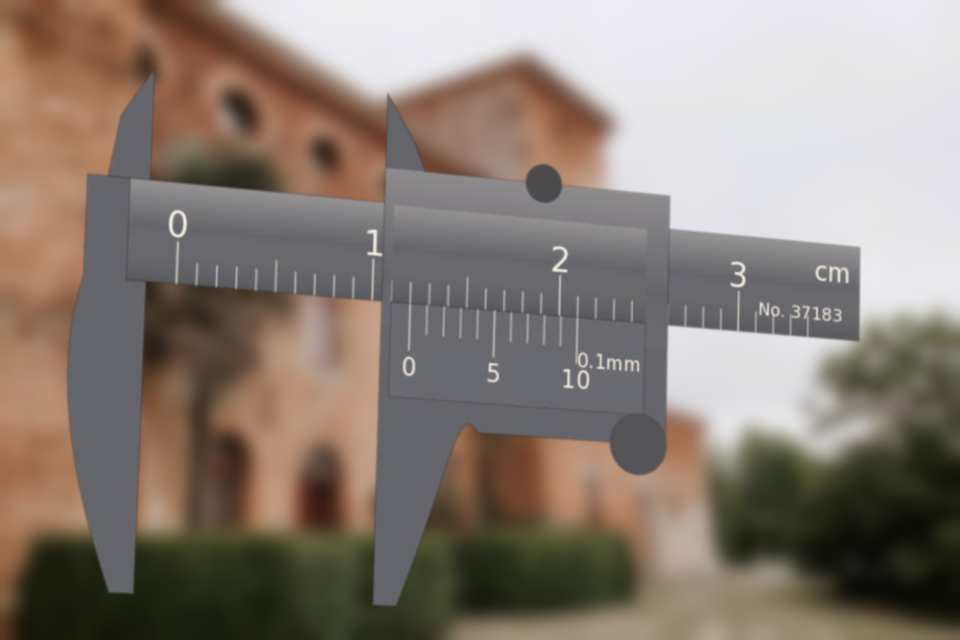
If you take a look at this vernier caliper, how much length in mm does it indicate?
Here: 12.0 mm
